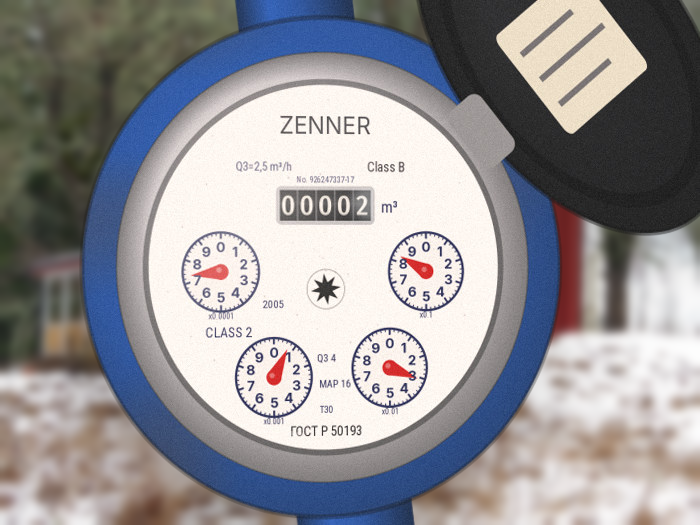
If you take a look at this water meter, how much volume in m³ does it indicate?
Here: 2.8307 m³
